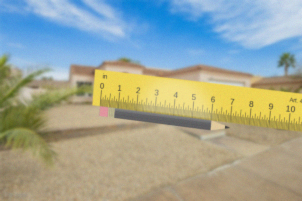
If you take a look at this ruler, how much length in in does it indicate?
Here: 7 in
